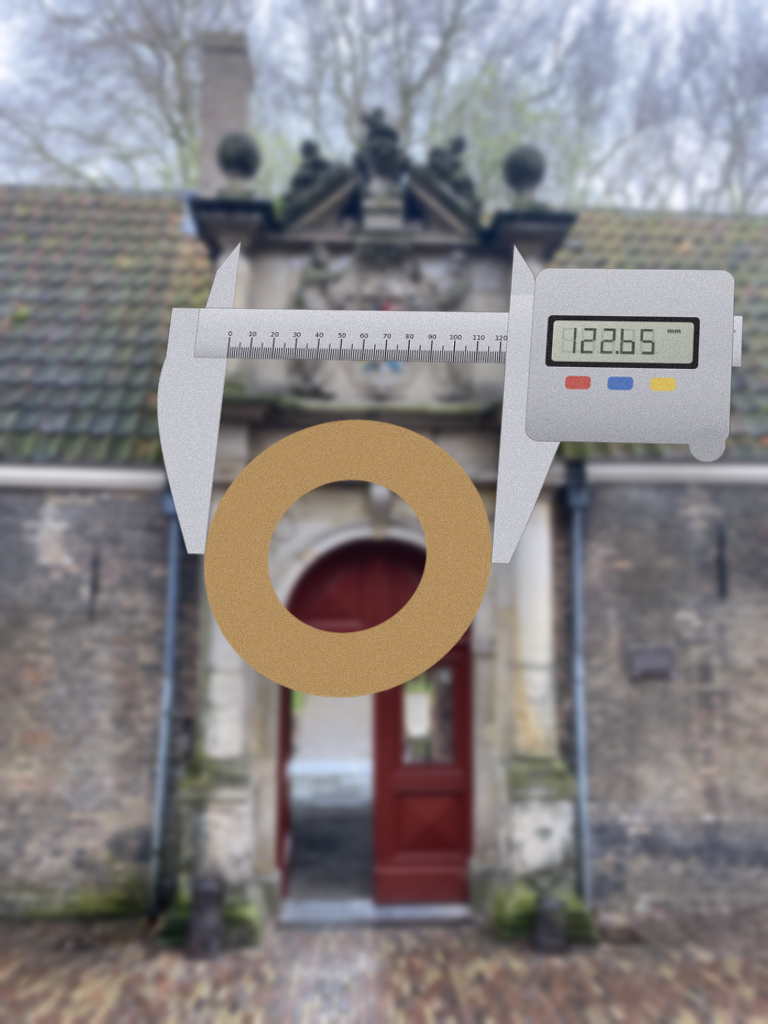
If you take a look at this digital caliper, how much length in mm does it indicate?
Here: 122.65 mm
